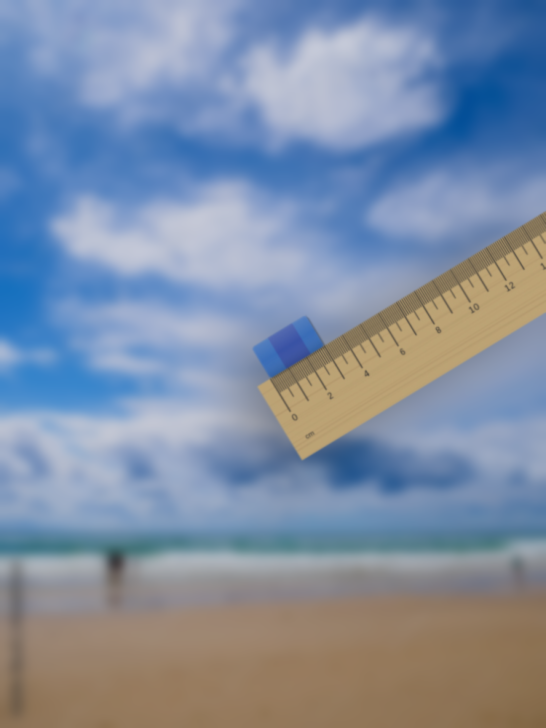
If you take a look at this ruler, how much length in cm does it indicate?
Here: 3 cm
